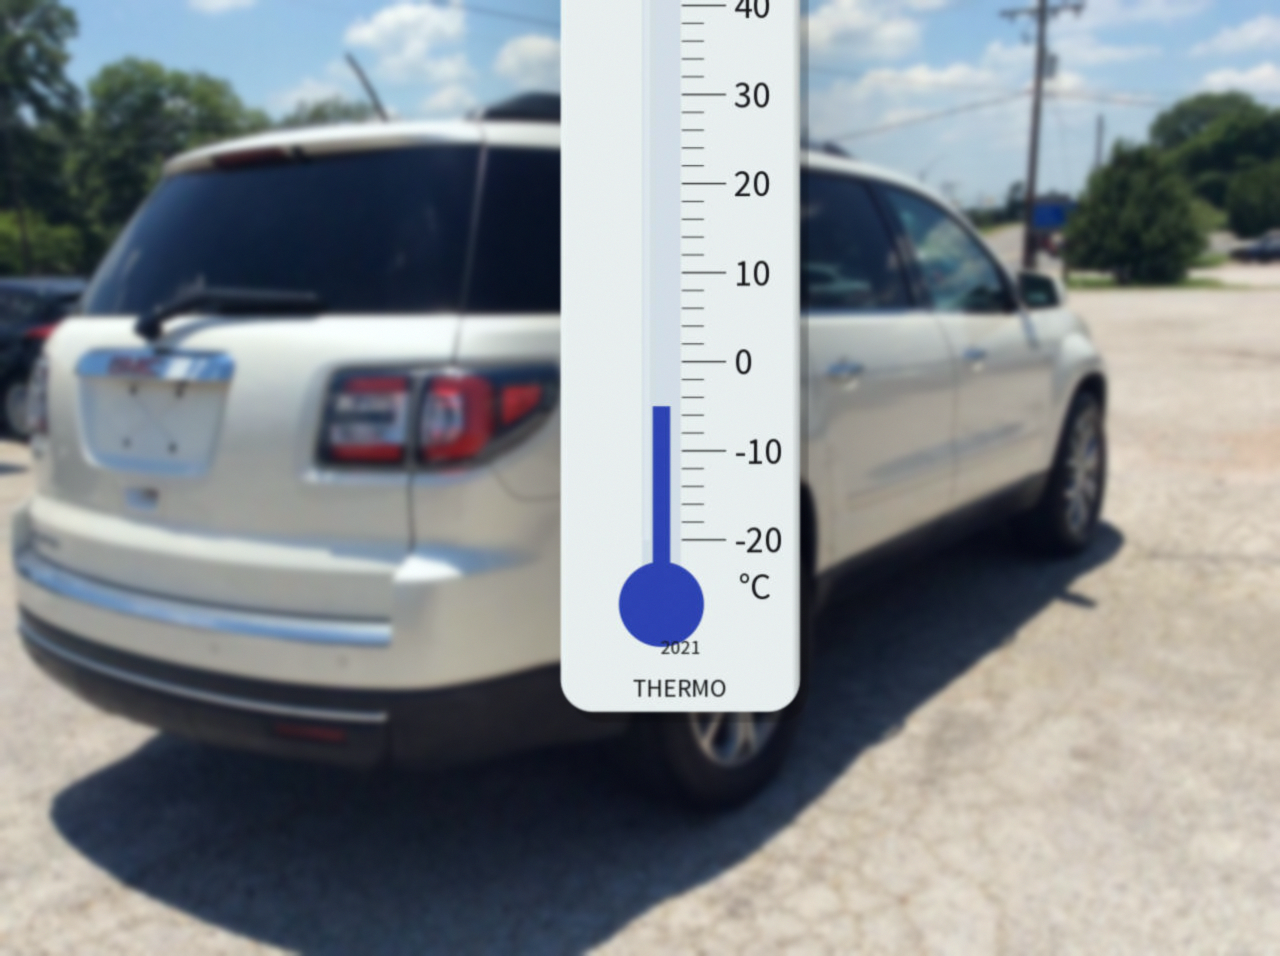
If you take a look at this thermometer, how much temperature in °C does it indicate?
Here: -5 °C
